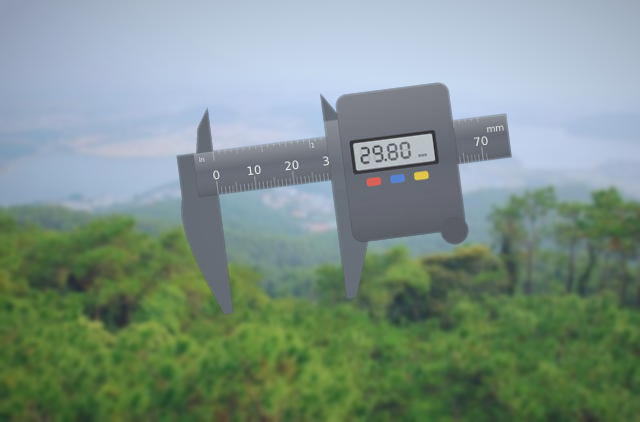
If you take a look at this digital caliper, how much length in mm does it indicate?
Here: 29.80 mm
